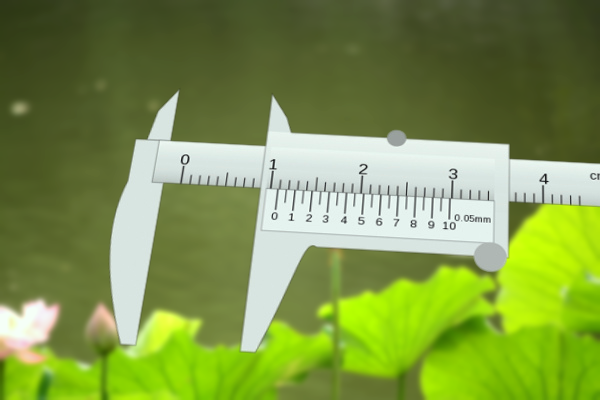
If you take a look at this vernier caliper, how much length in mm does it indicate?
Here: 10.8 mm
